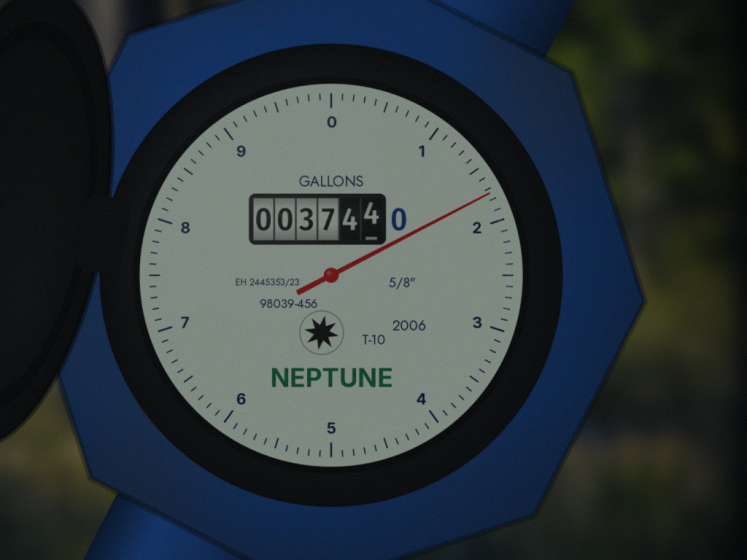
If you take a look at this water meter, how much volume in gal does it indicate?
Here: 37441.7 gal
